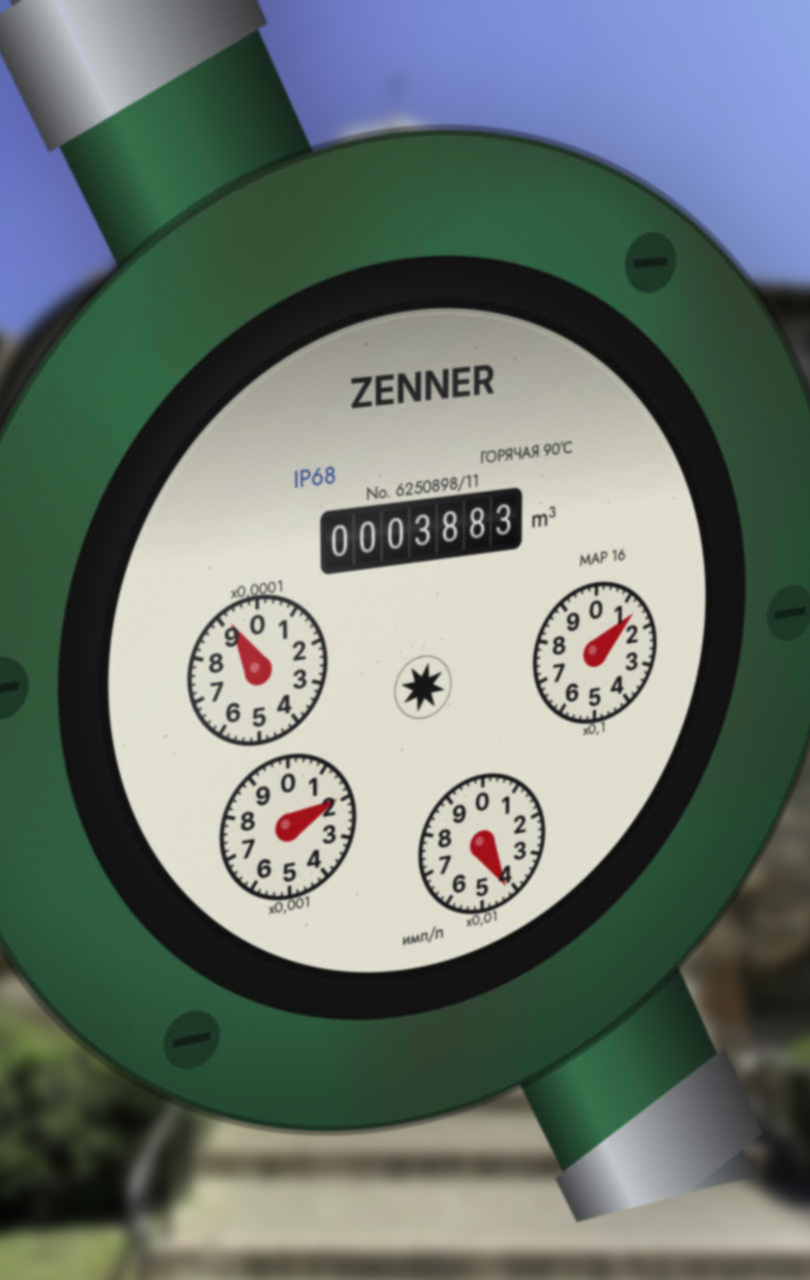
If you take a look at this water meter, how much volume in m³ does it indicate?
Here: 3883.1419 m³
